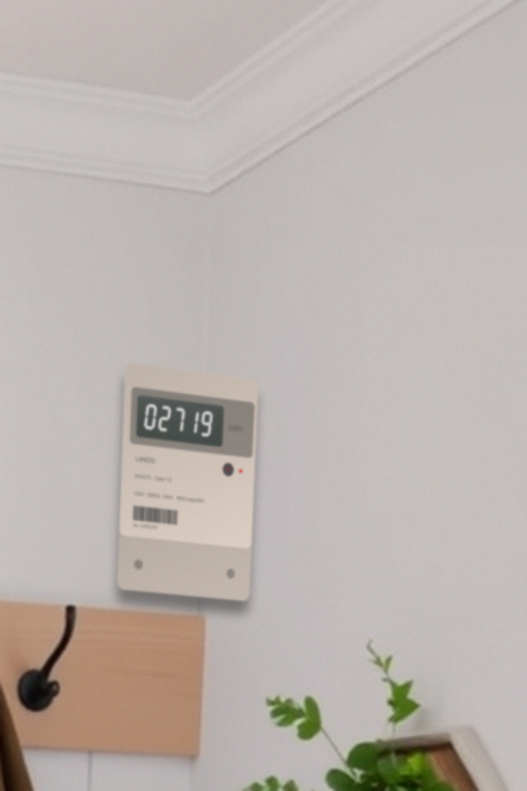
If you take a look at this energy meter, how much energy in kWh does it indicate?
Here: 2719 kWh
